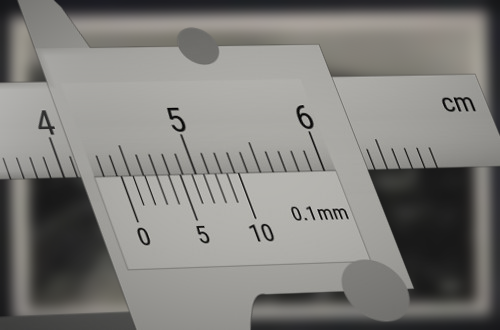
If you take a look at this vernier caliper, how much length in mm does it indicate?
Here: 44.3 mm
